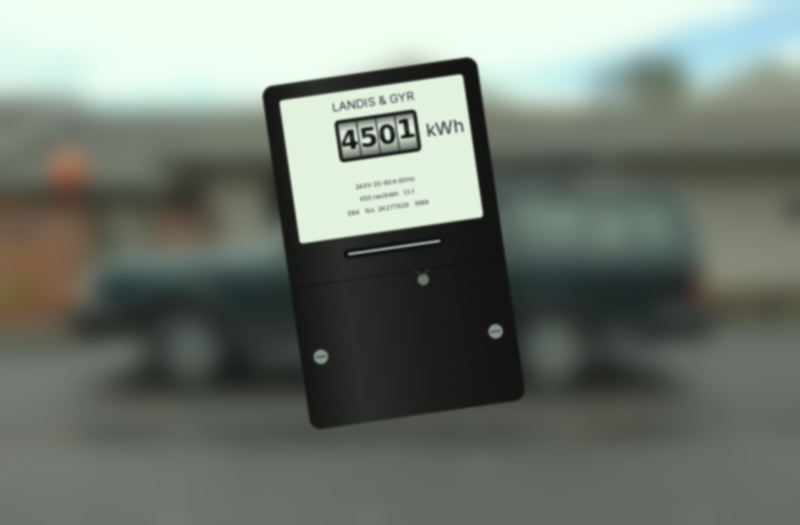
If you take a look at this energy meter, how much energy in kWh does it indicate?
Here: 4501 kWh
